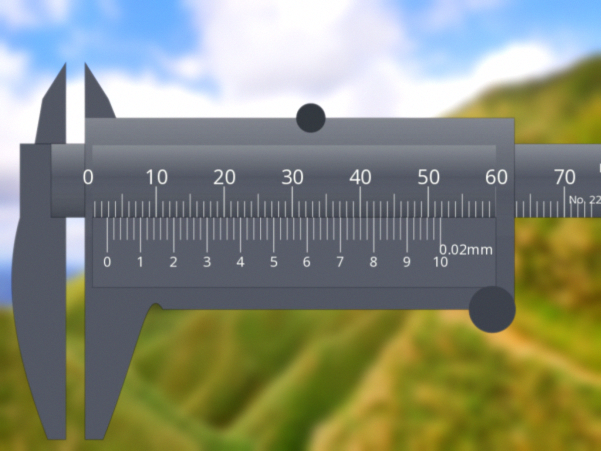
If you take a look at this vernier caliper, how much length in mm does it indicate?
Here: 2.8 mm
